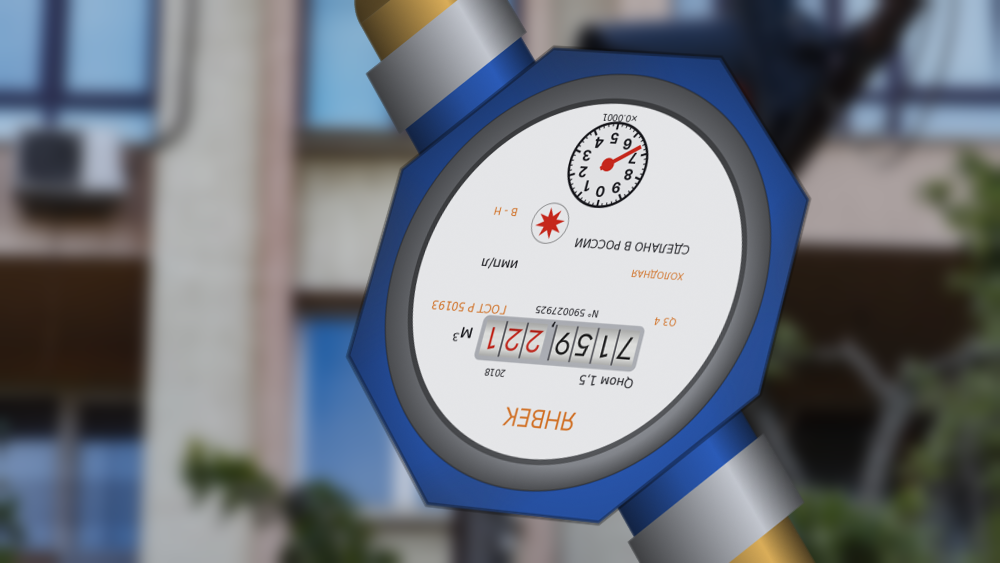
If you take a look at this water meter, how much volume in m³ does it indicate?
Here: 7159.2216 m³
